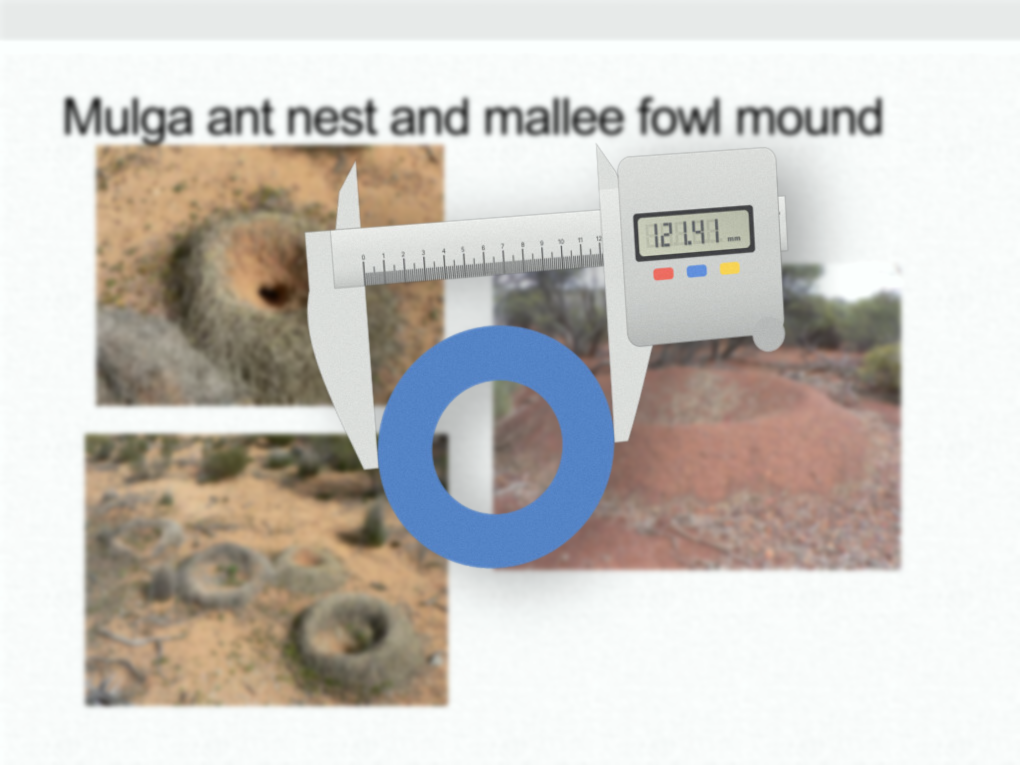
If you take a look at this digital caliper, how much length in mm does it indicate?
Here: 121.41 mm
